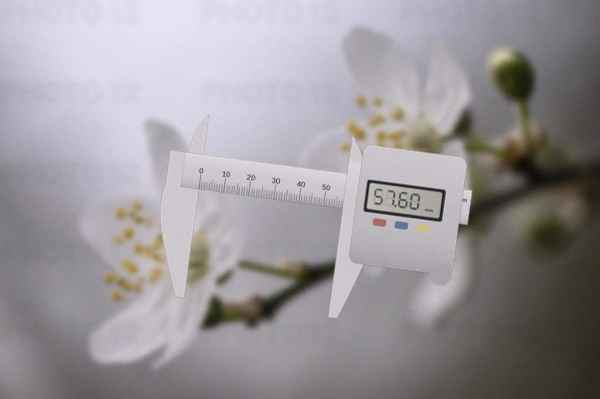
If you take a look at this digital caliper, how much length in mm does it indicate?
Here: 57.60 mm
